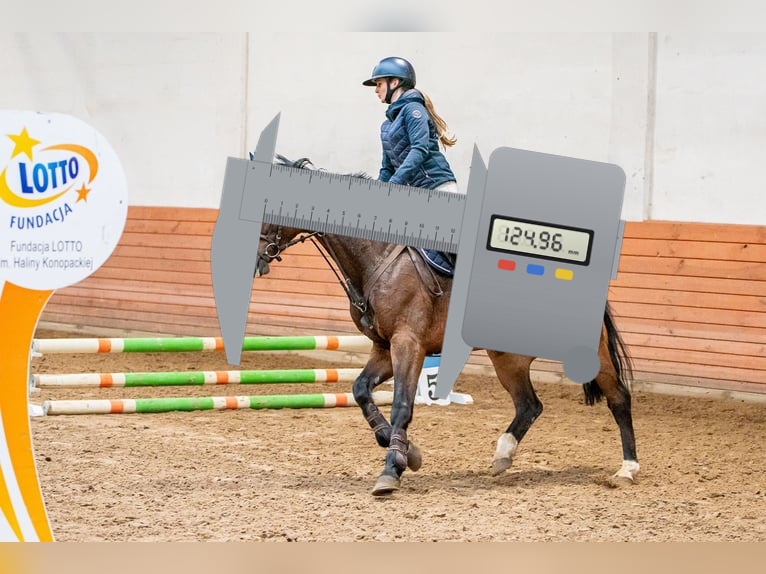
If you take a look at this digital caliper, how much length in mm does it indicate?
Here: 124.96 mm
